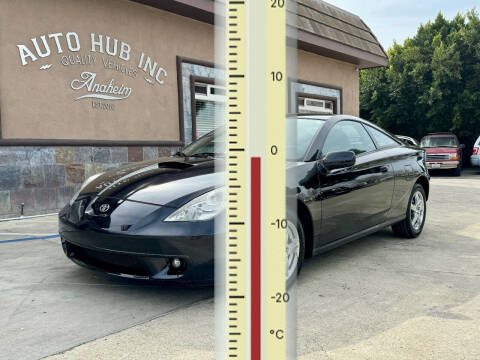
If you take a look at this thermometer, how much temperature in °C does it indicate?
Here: -1 °C
